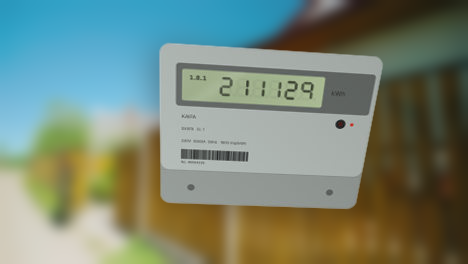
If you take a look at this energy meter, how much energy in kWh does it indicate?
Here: 211129 kWh
